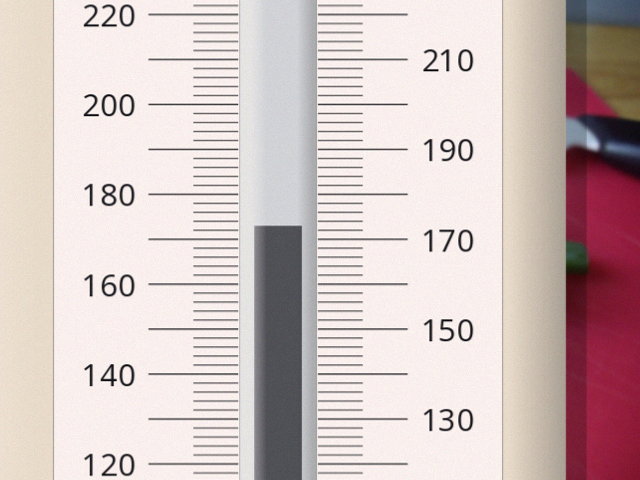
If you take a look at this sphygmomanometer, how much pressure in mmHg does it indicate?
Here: 173 mmHg
